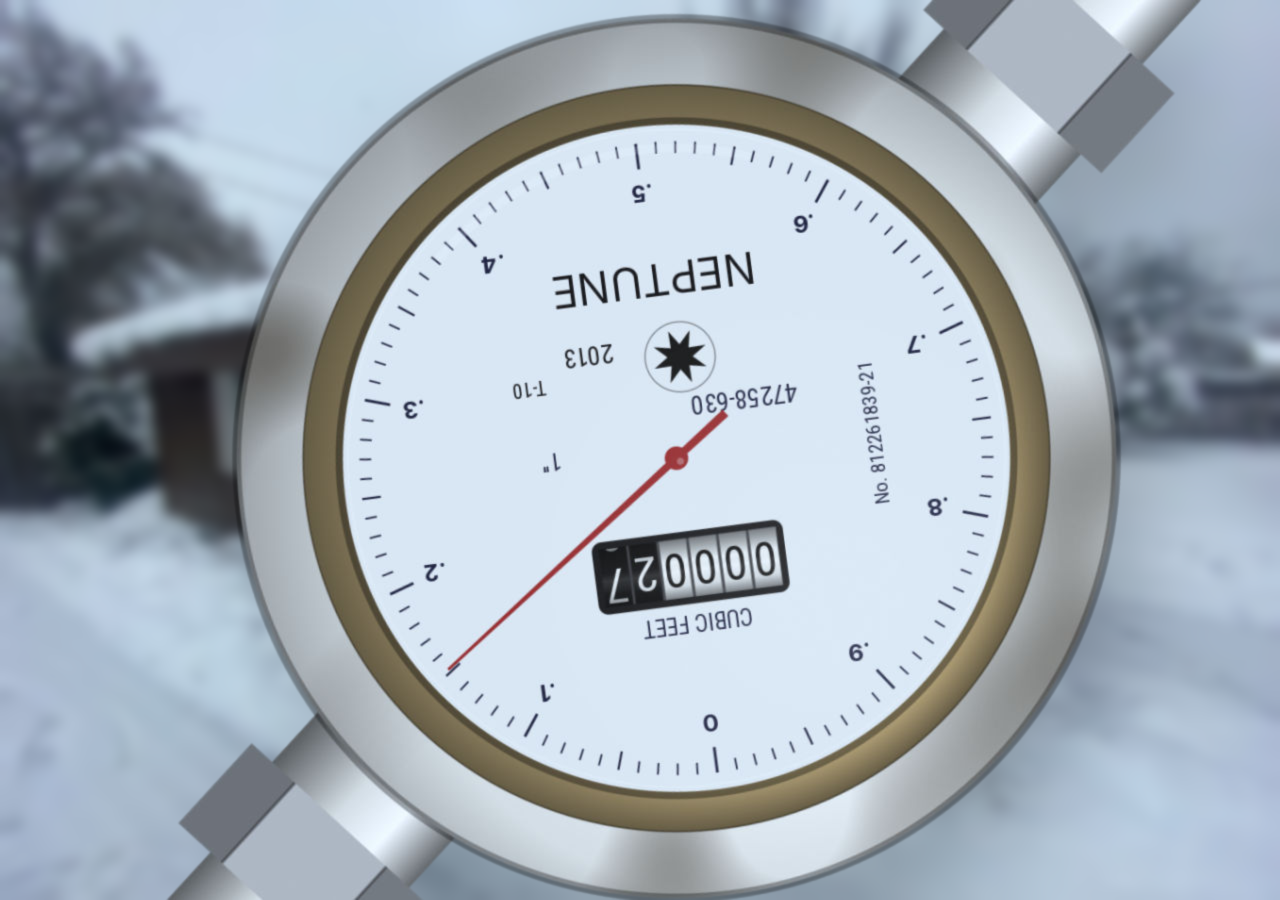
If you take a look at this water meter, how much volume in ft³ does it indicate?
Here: 27.15 ft³
